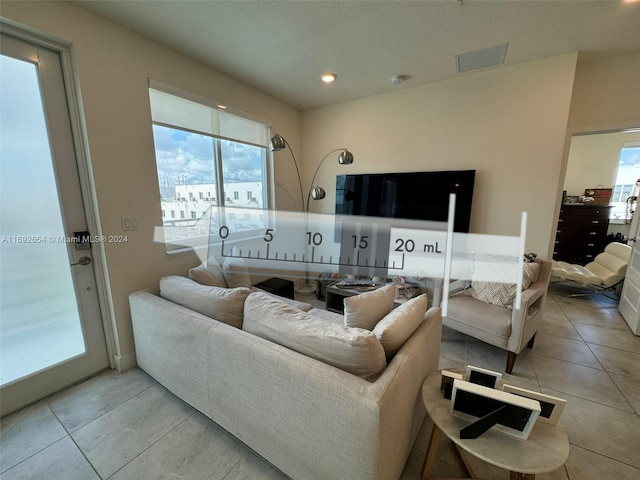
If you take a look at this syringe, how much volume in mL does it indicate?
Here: 13 mL
